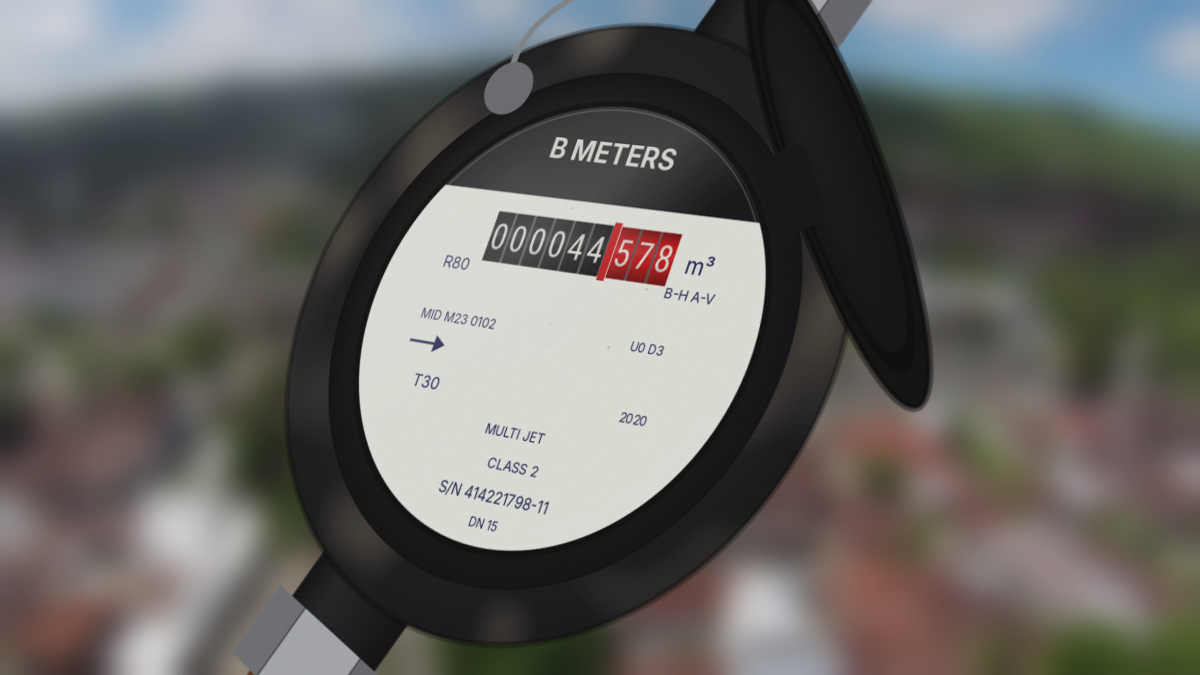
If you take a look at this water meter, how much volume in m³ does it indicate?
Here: 44.578 m³
